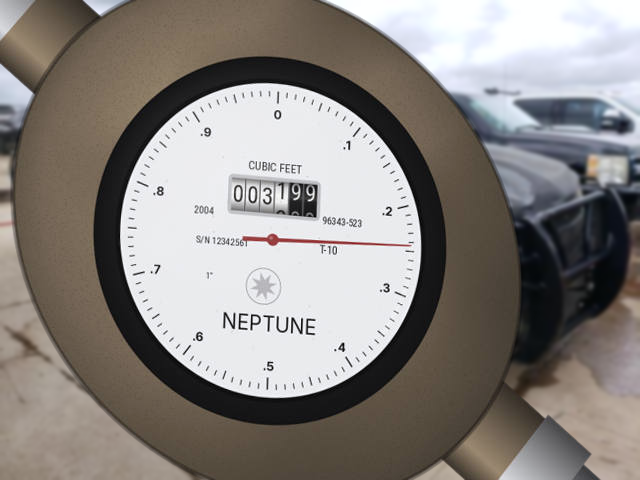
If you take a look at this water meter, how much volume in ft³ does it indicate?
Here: 3199.24 ft³
